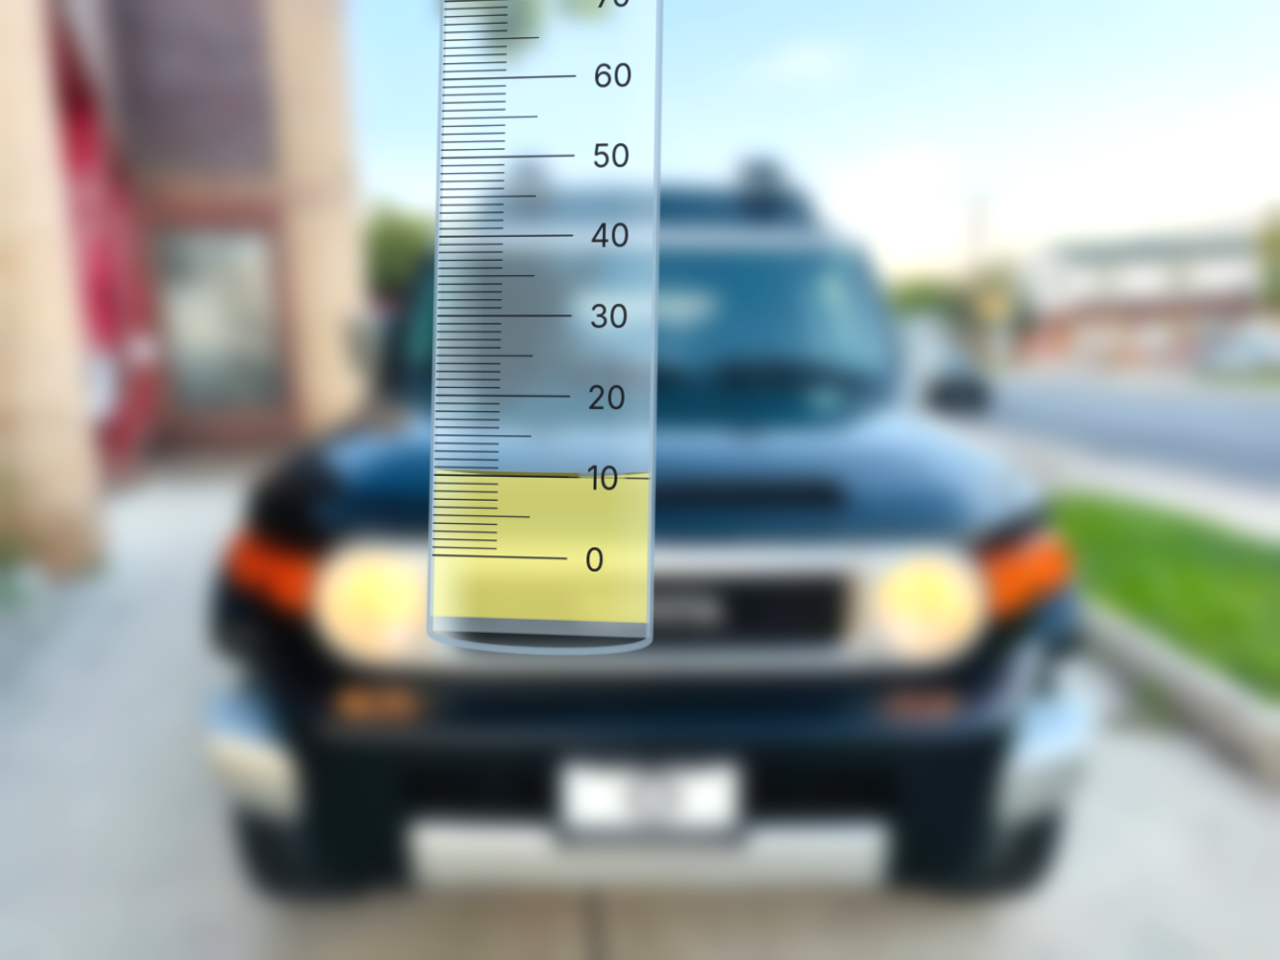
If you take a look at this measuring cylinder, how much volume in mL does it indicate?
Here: 10 mL
